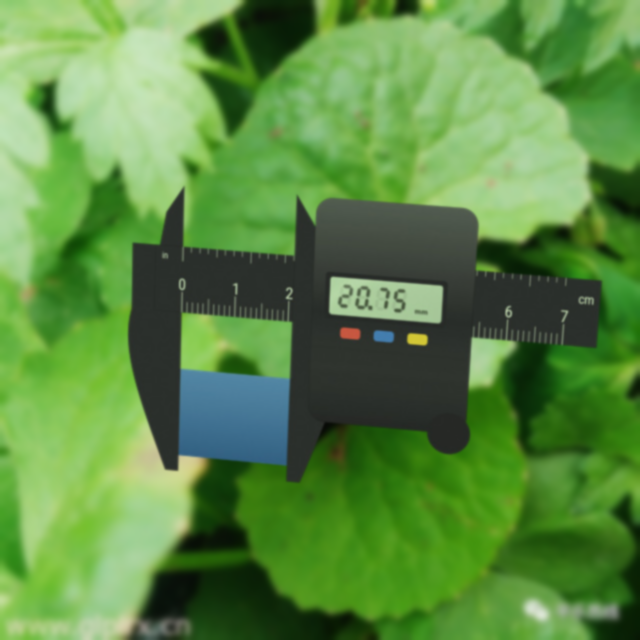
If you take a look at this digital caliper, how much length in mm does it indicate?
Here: 20.75 mm
